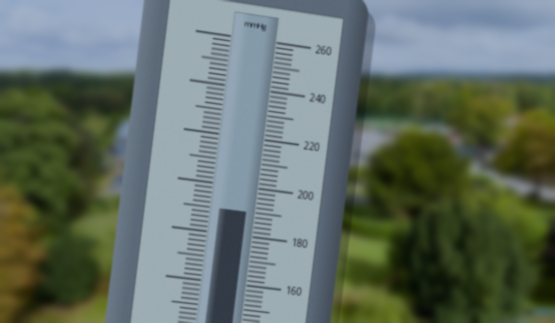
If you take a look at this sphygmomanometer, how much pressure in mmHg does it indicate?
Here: 190 mmHg
